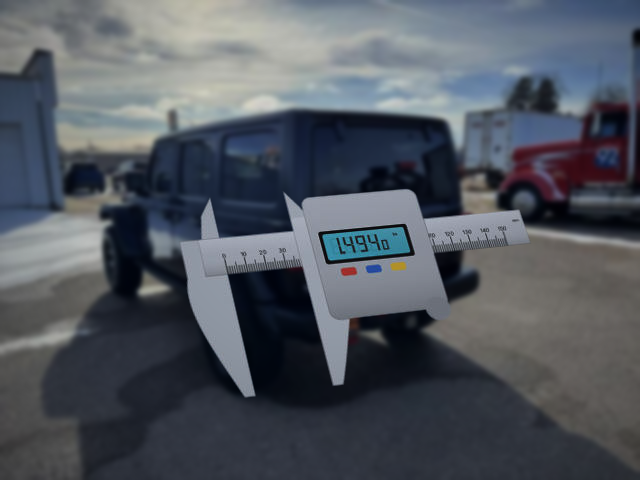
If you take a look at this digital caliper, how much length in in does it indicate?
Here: 1.4940 in
